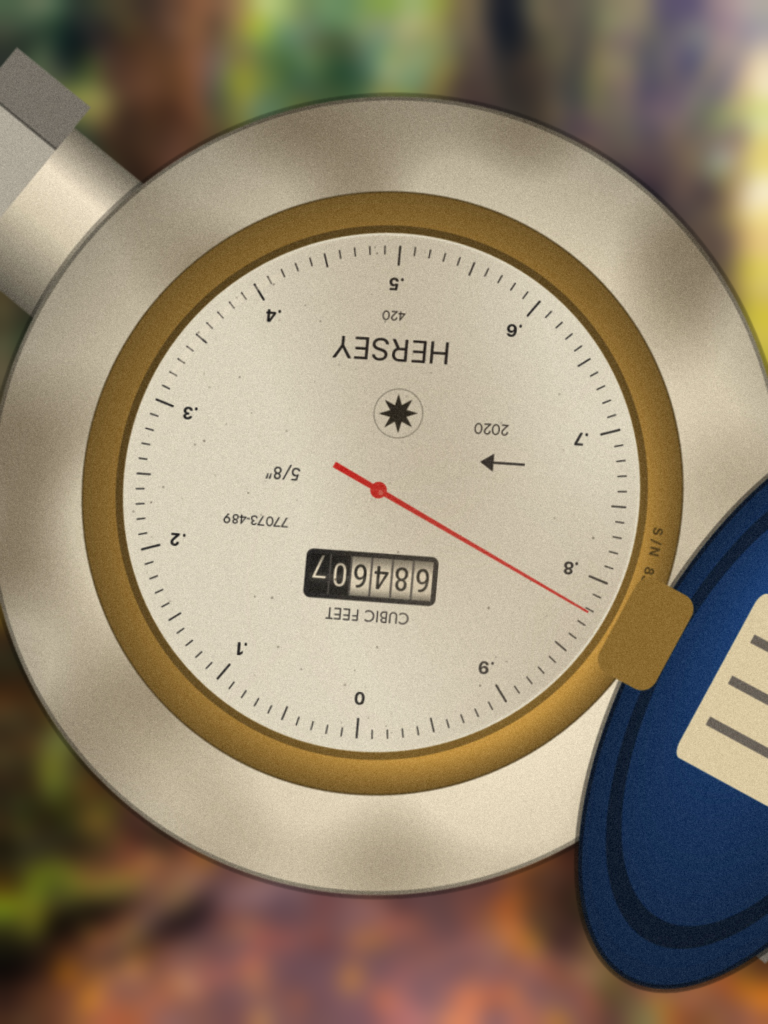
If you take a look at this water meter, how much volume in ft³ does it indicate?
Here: 684606.82 ft³
